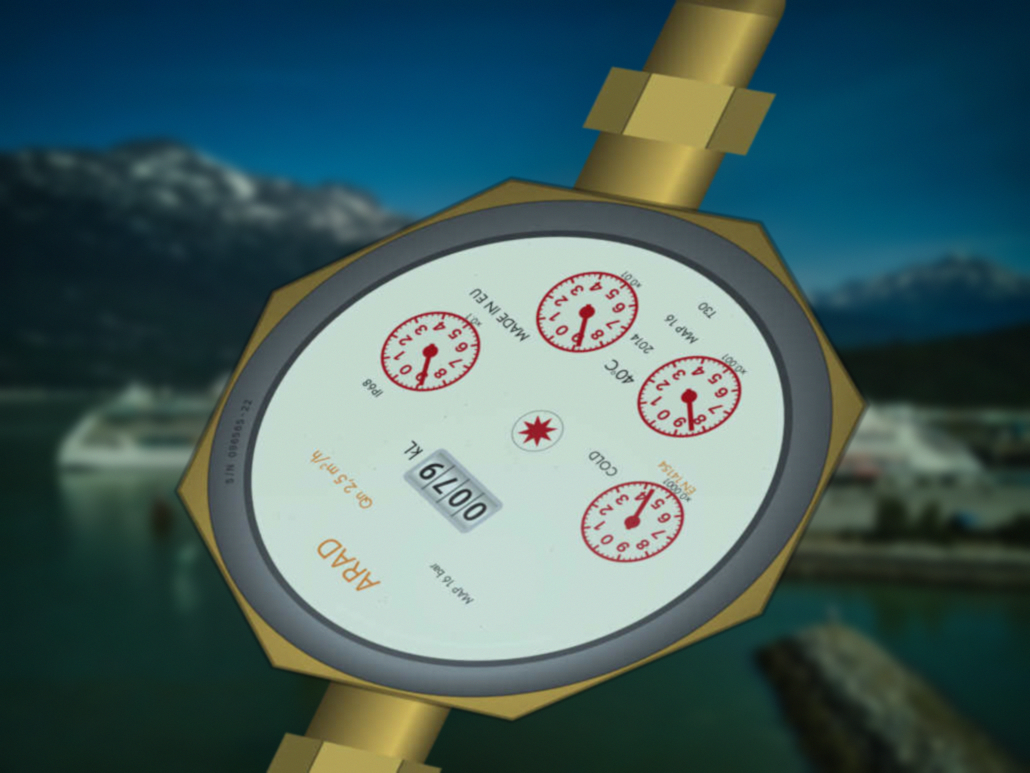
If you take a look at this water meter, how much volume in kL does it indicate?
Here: 79.8884 kL
